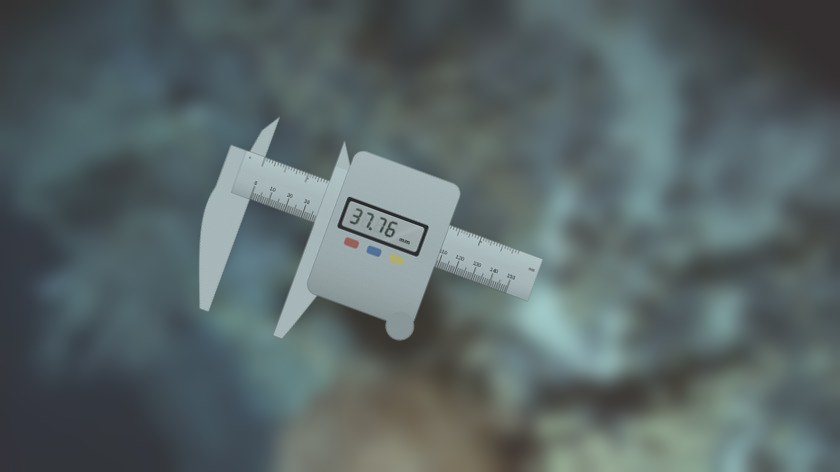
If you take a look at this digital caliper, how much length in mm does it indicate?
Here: 37.76 mm
